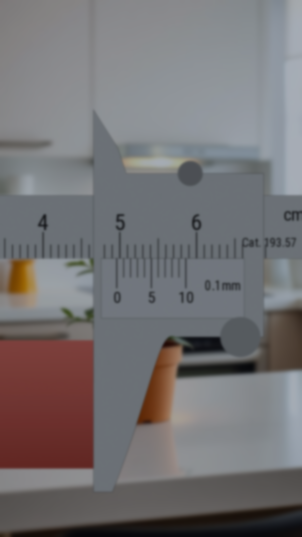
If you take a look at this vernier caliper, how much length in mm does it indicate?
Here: 49.6 mm
